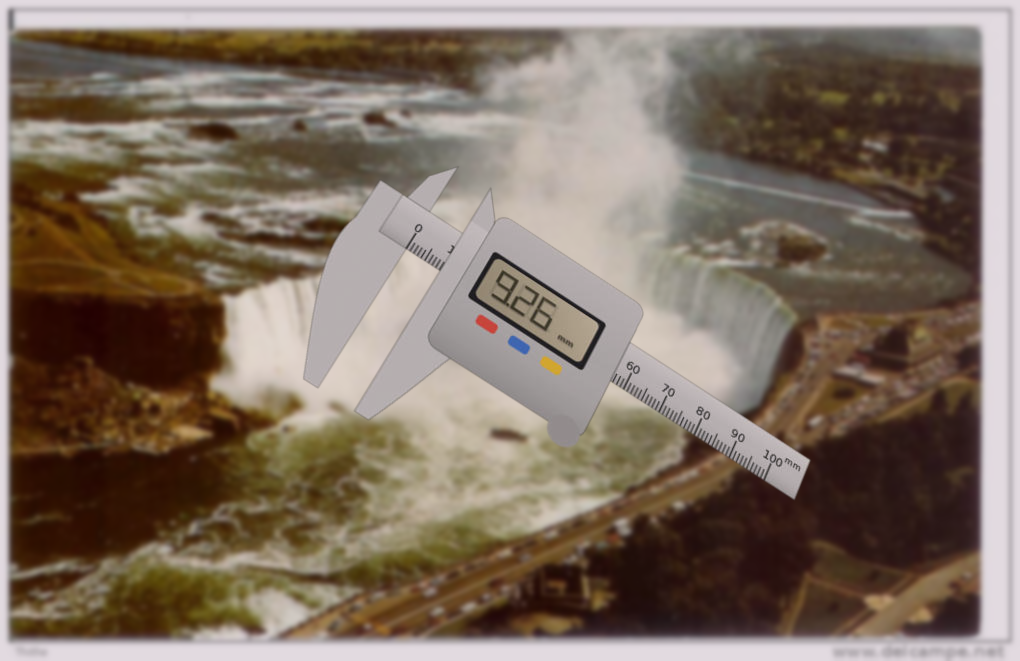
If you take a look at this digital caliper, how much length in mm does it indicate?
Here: 9.26 mm
